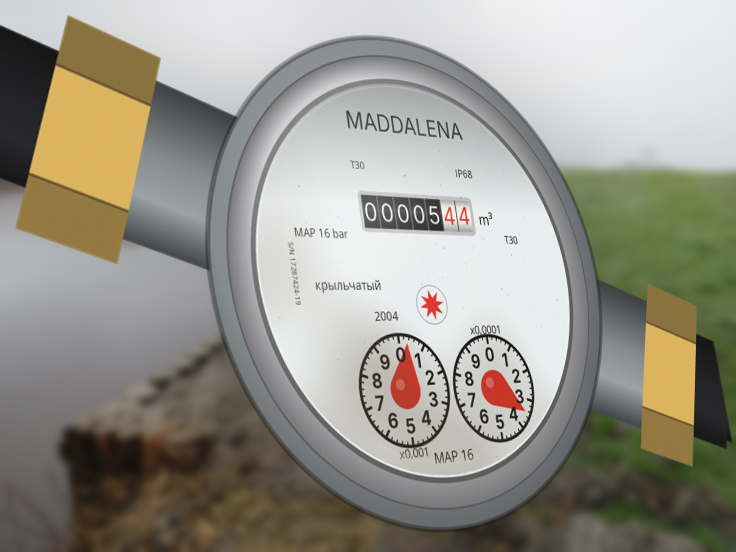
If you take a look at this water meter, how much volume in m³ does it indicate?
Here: 5.4403 m³
